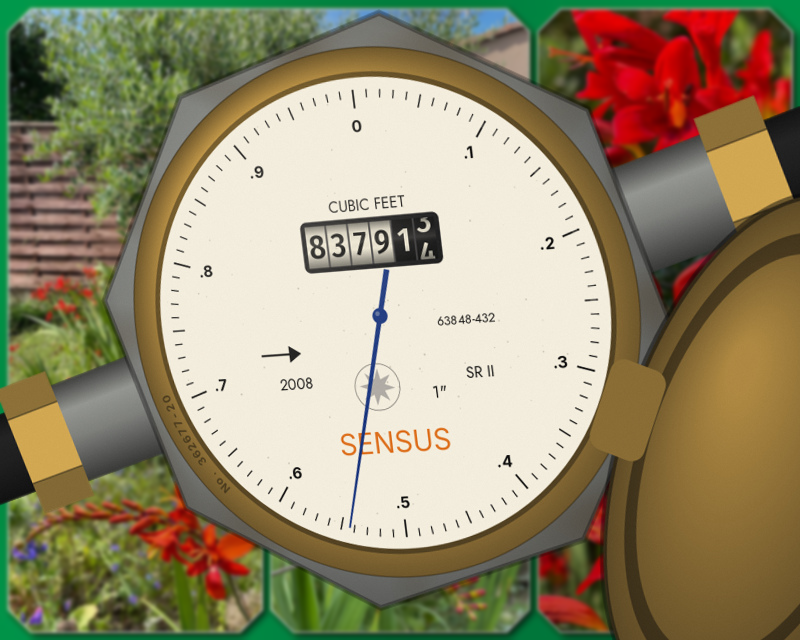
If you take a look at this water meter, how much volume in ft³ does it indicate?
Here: 837913.54 ft³
